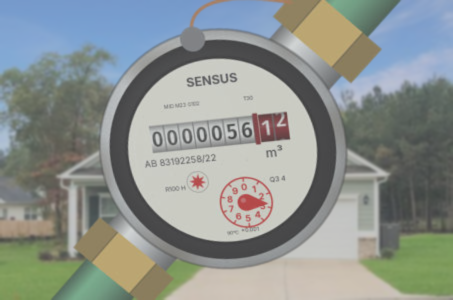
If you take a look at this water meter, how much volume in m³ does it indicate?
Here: 56.122 m³
